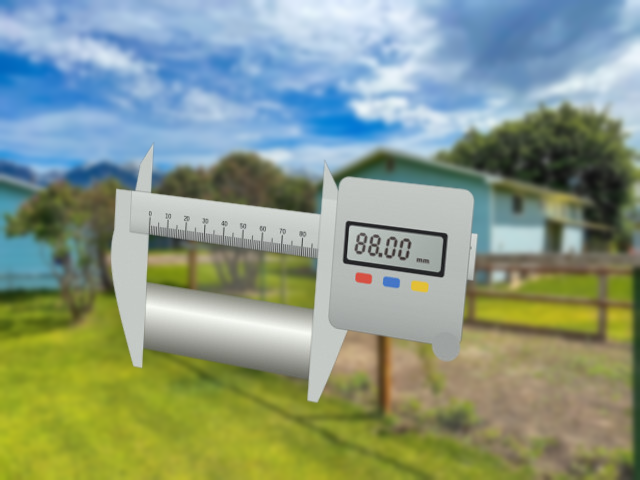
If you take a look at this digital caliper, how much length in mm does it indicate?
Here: 88.00 mm
